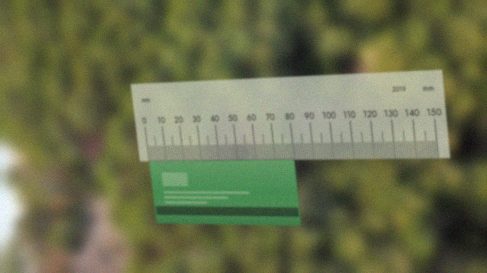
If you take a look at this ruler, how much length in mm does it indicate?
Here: 80 mm
